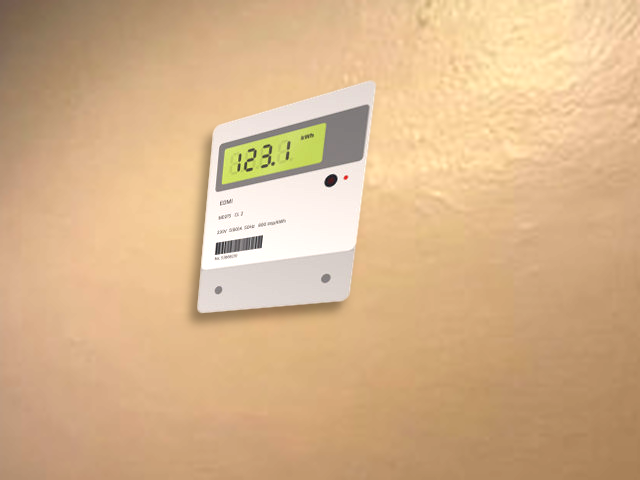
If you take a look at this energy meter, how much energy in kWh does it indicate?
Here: 123.1 kWh
